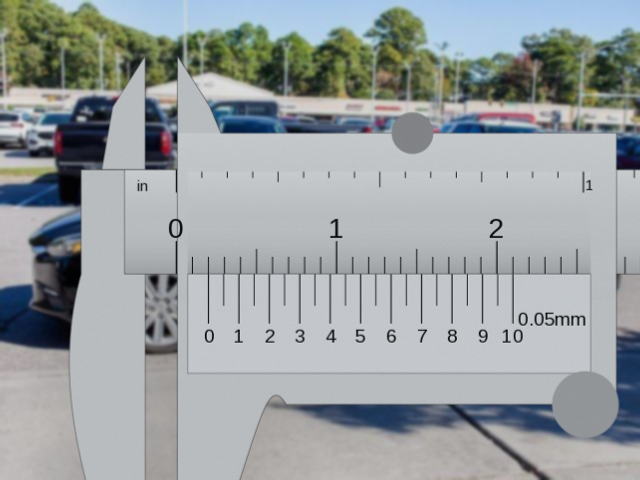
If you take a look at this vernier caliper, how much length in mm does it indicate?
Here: 2.0 mm
